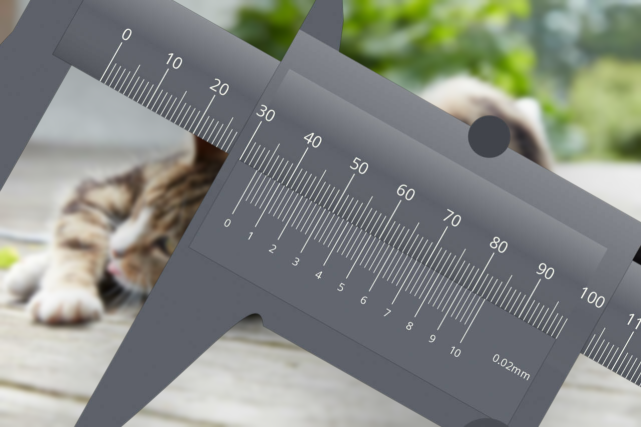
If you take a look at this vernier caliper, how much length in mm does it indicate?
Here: 33.8 mm
